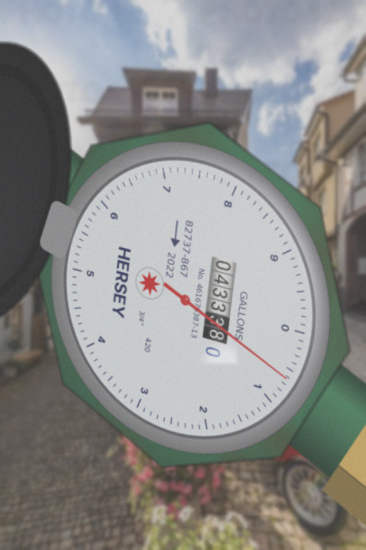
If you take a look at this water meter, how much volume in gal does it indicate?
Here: 433380.6 gal
